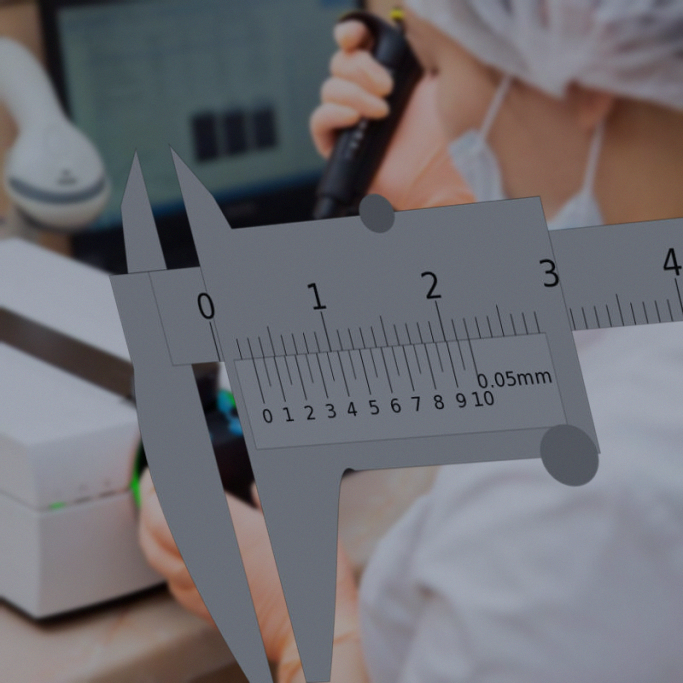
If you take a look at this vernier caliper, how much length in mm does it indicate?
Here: 3.0 mm
